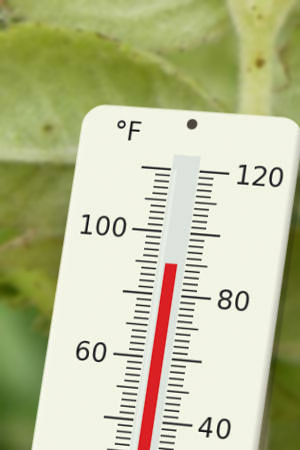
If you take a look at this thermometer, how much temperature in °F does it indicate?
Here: 90 °F
